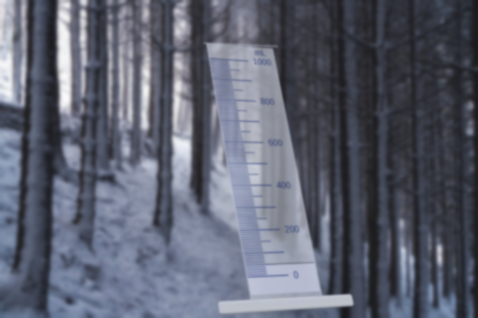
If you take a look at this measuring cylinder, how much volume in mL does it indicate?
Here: 50 mL
